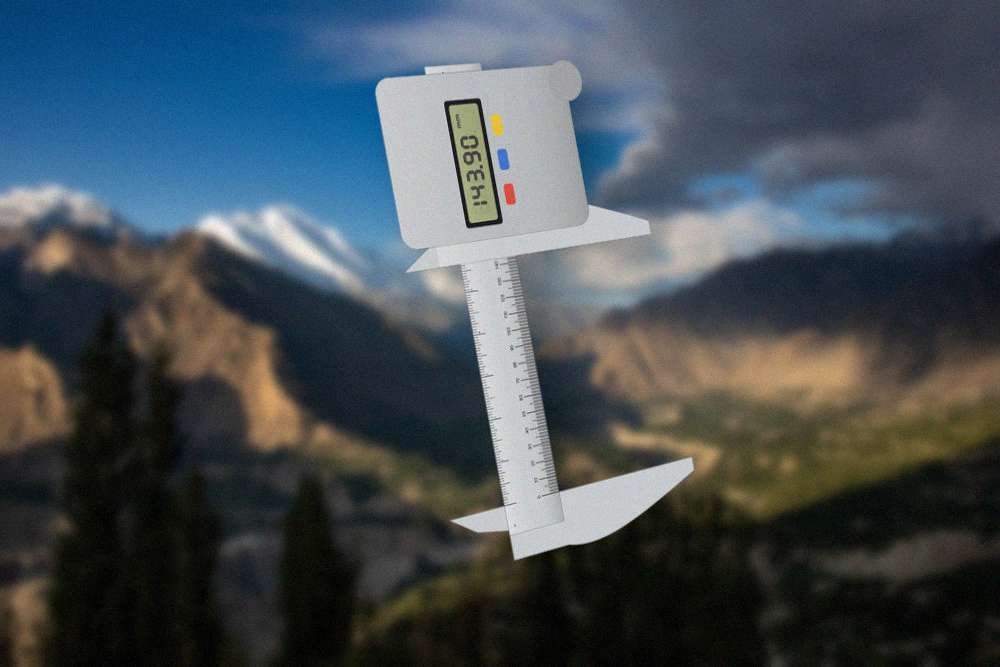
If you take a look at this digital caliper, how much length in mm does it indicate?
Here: 143.90 mm
